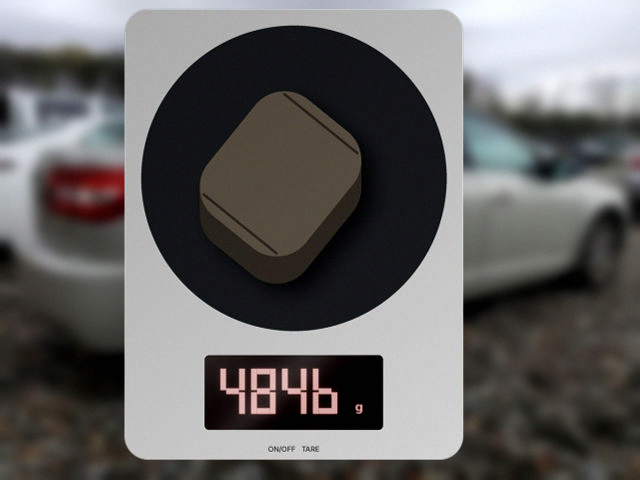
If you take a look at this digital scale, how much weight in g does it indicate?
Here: 4846 g
